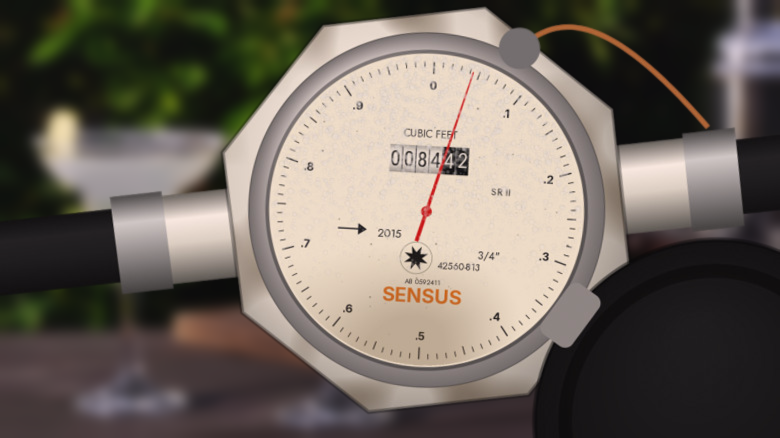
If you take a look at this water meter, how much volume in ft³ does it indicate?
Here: 8442.04 ft³
